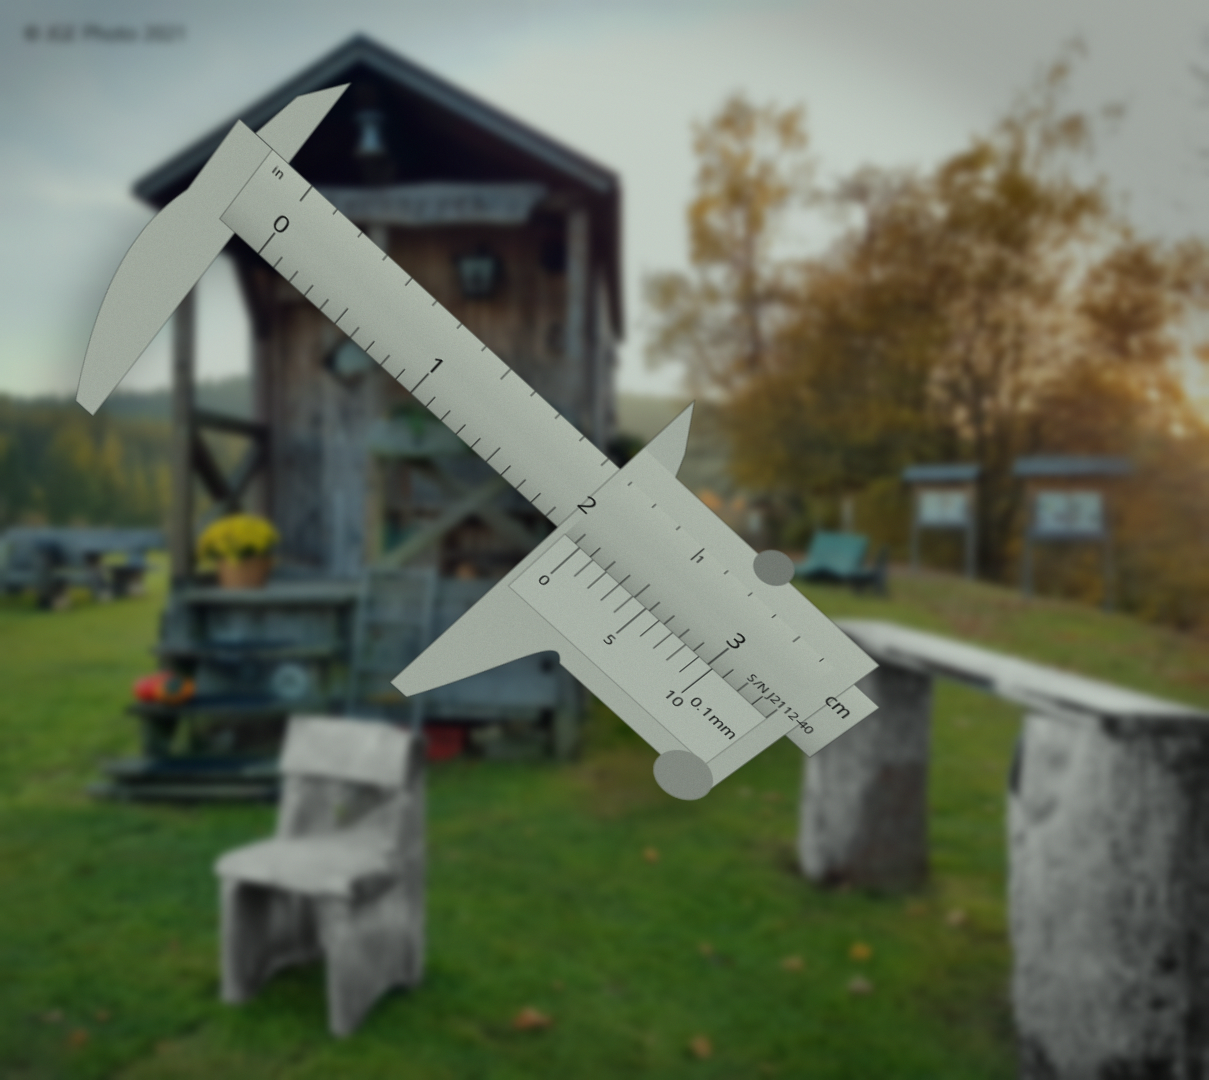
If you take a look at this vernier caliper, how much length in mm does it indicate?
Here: 21.3 mm
